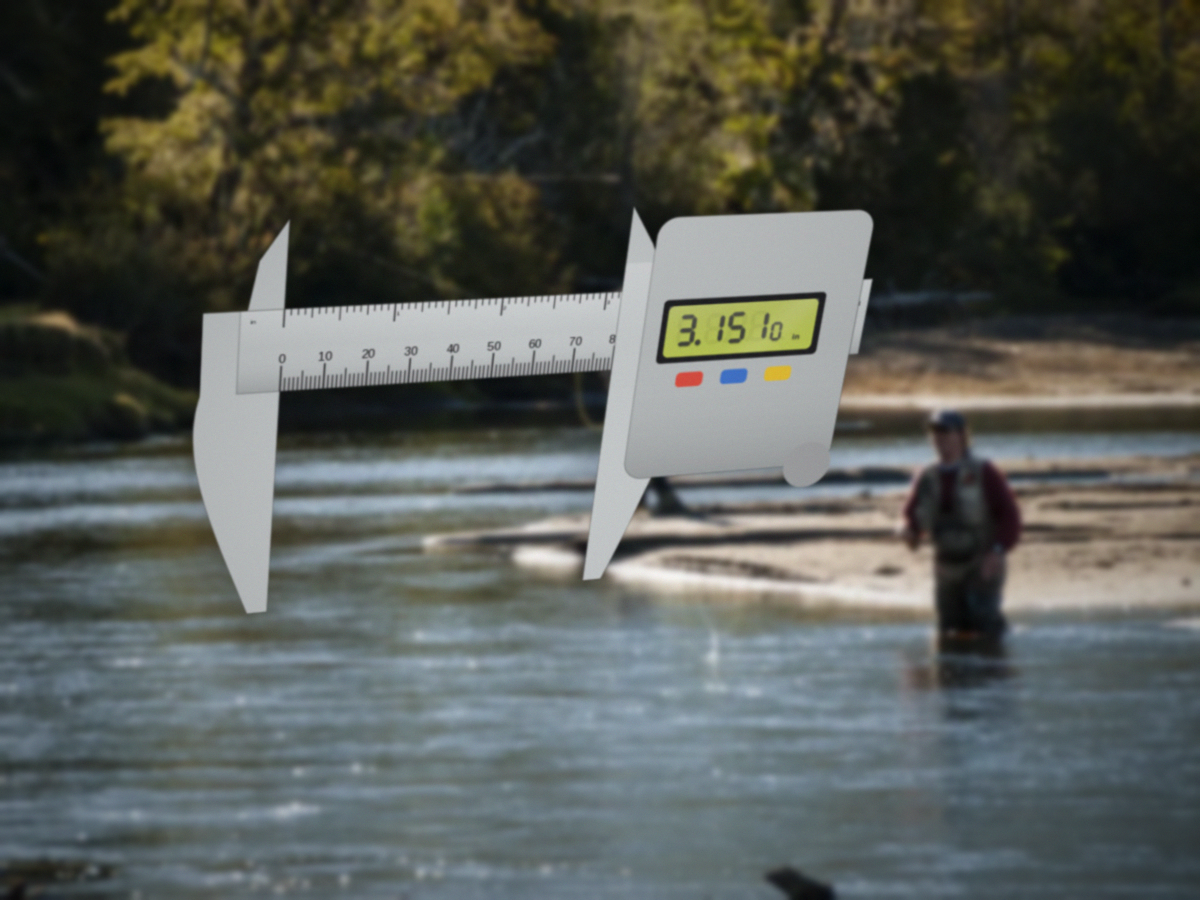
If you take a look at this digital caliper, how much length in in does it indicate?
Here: 3.1510 in
